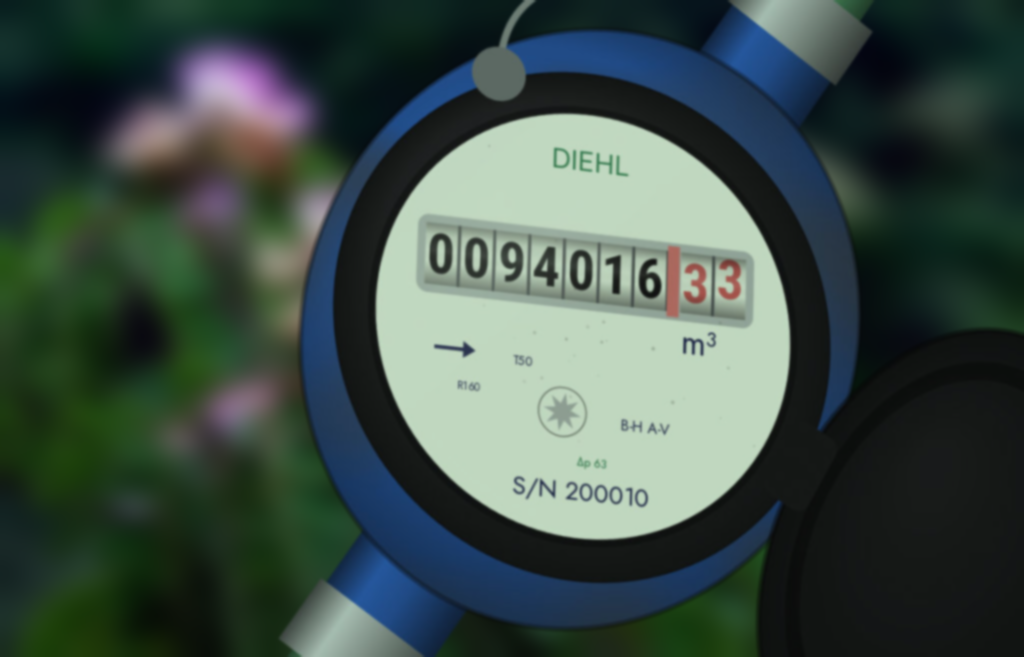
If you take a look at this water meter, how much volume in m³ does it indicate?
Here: 94016.33 m³
